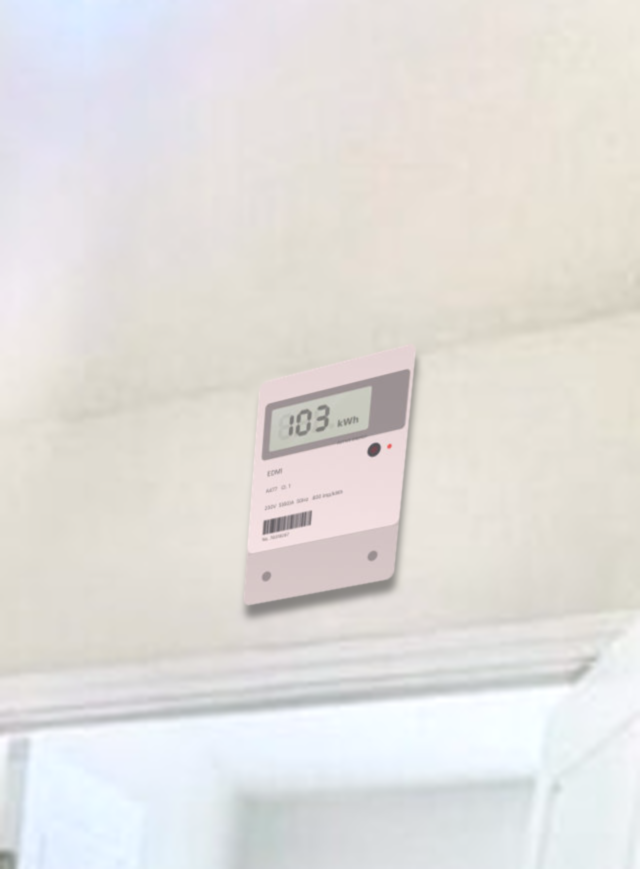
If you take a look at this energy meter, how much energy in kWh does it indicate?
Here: 103 kWh
